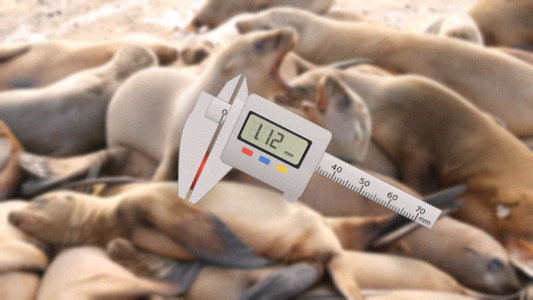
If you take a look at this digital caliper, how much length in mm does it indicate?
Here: 1.12 mm
